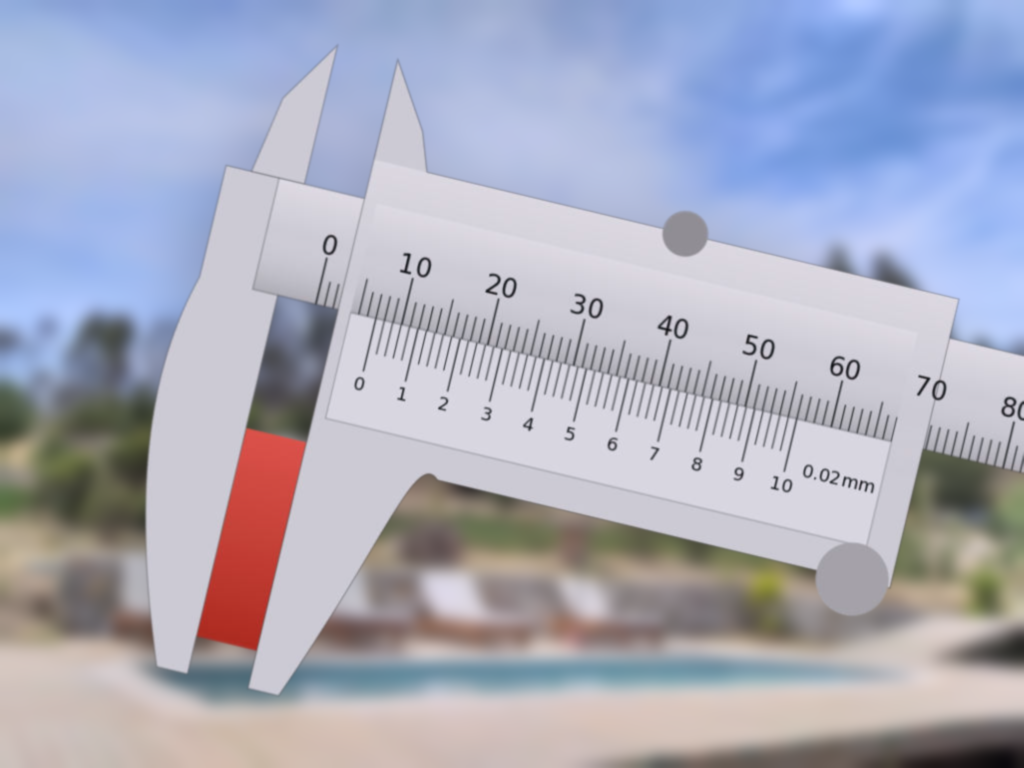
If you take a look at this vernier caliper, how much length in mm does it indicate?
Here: 7.0 mm
